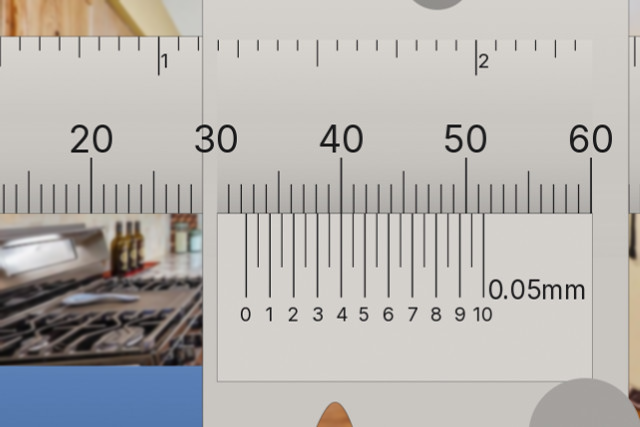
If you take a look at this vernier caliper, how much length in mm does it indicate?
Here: 32.4 mm
